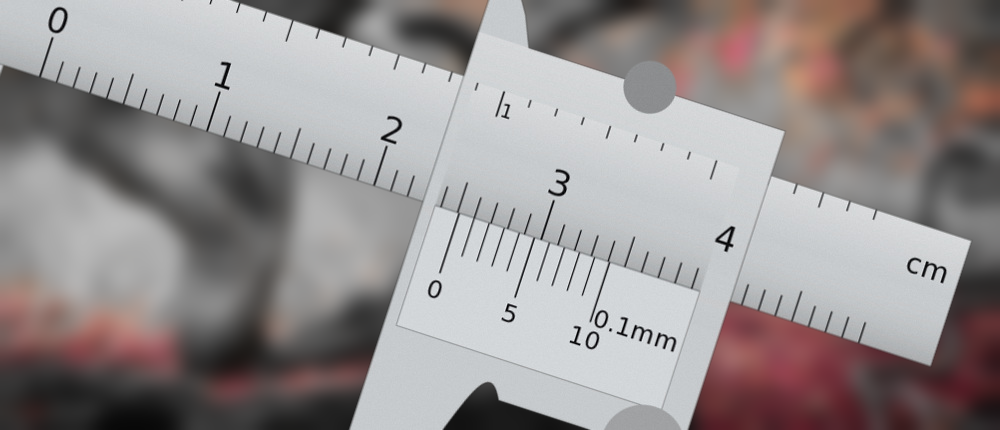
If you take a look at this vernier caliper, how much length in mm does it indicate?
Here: 25.1 mm
